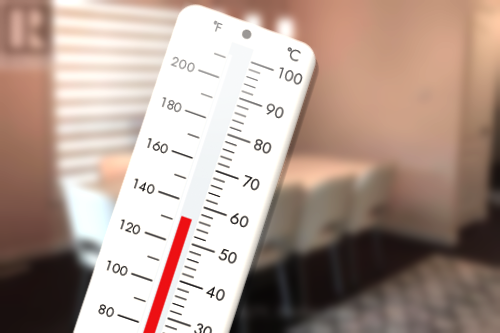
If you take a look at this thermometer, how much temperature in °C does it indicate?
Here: 56 °C
